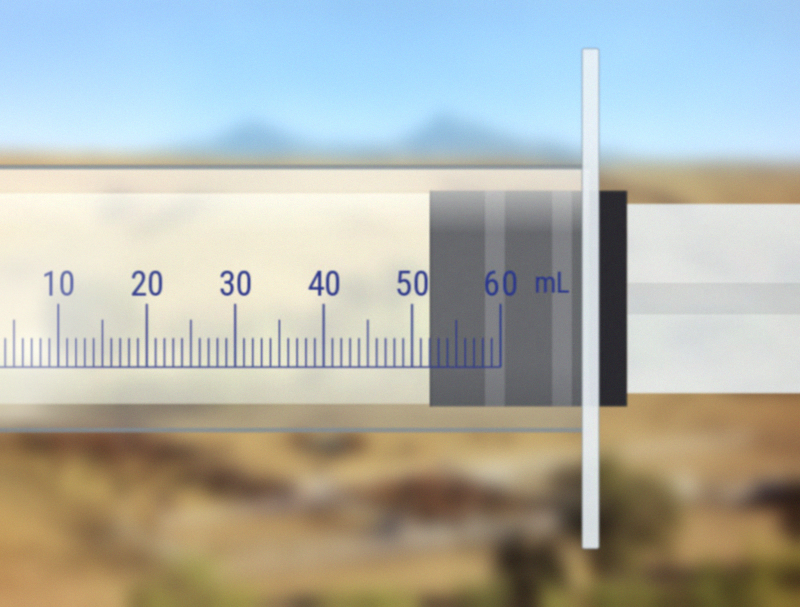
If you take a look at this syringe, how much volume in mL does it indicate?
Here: 52 mL
